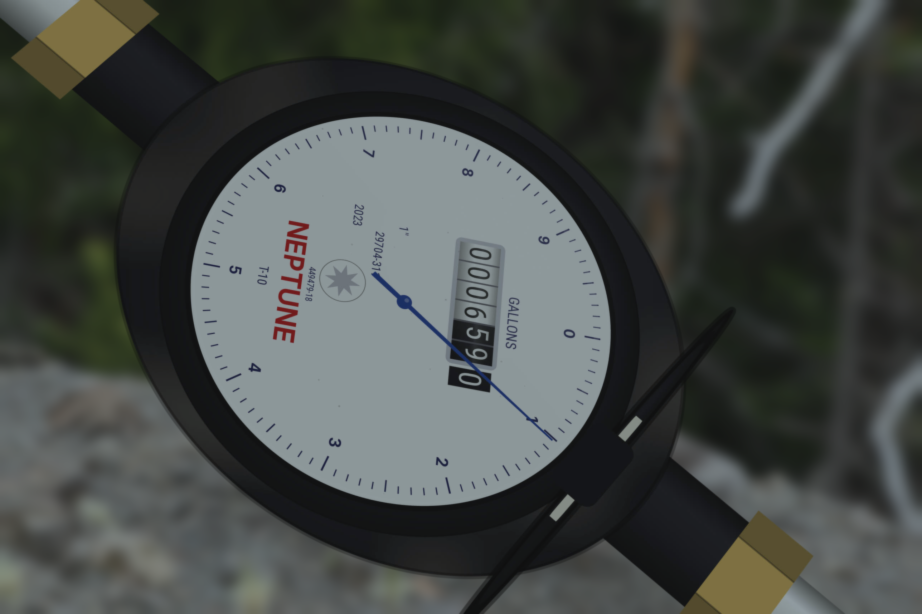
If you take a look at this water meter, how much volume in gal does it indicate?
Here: 6591.0 gal
